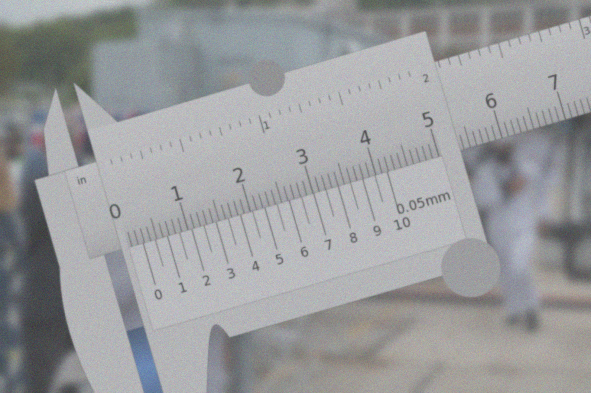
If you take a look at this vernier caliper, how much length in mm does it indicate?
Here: 2.8 mm
